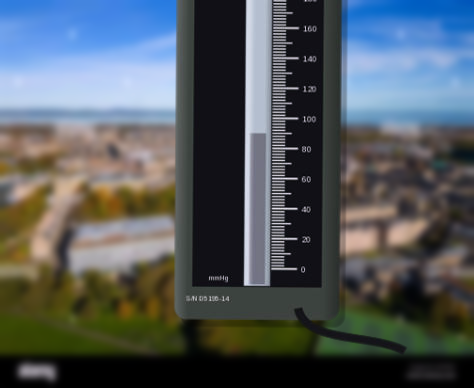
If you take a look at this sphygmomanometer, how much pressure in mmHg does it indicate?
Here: 90 mmHg
